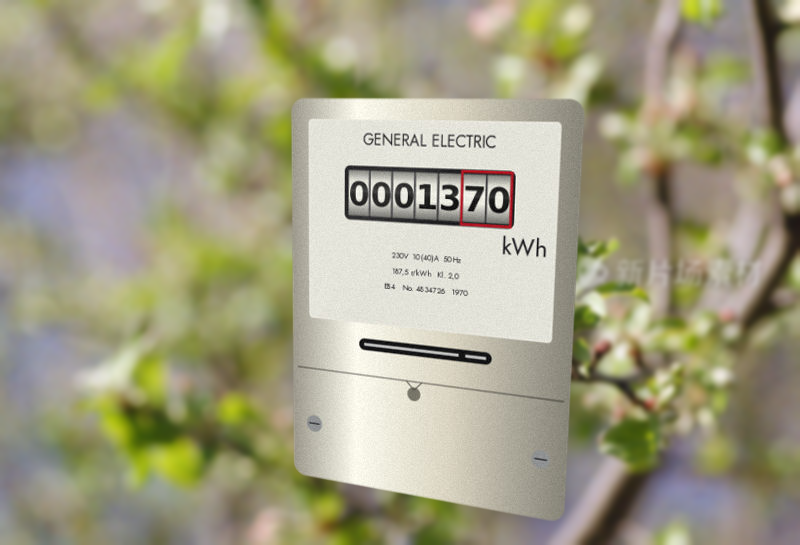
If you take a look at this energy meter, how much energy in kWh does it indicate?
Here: 13.70 kWh
